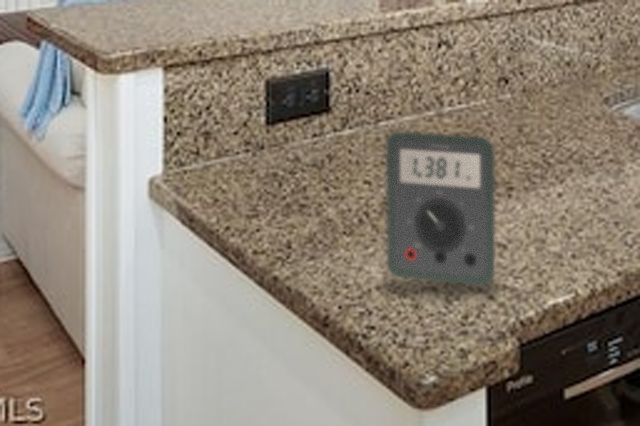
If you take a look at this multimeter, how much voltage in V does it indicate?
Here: 1.381 V
